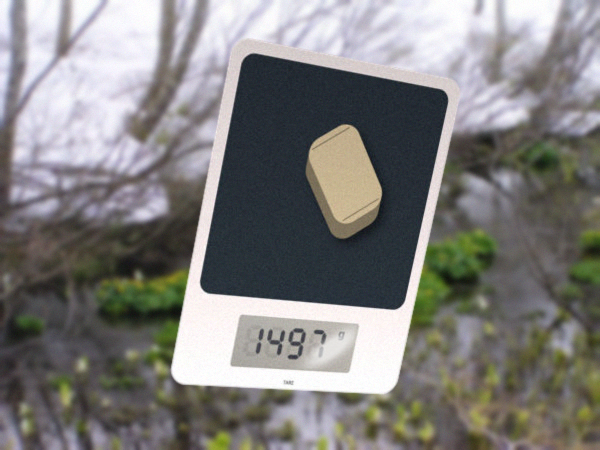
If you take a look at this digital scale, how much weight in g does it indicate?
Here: 1497 g
